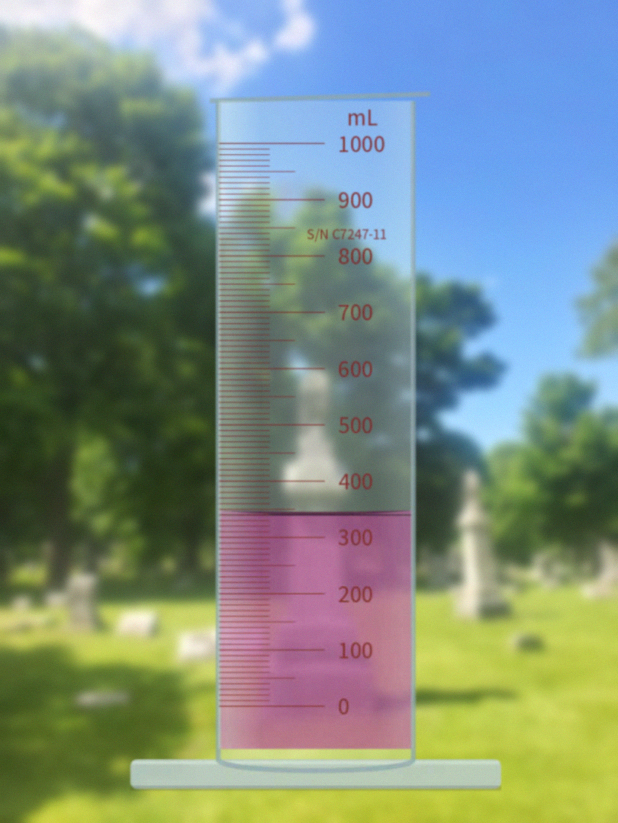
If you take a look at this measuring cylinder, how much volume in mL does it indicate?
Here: 340 mL
